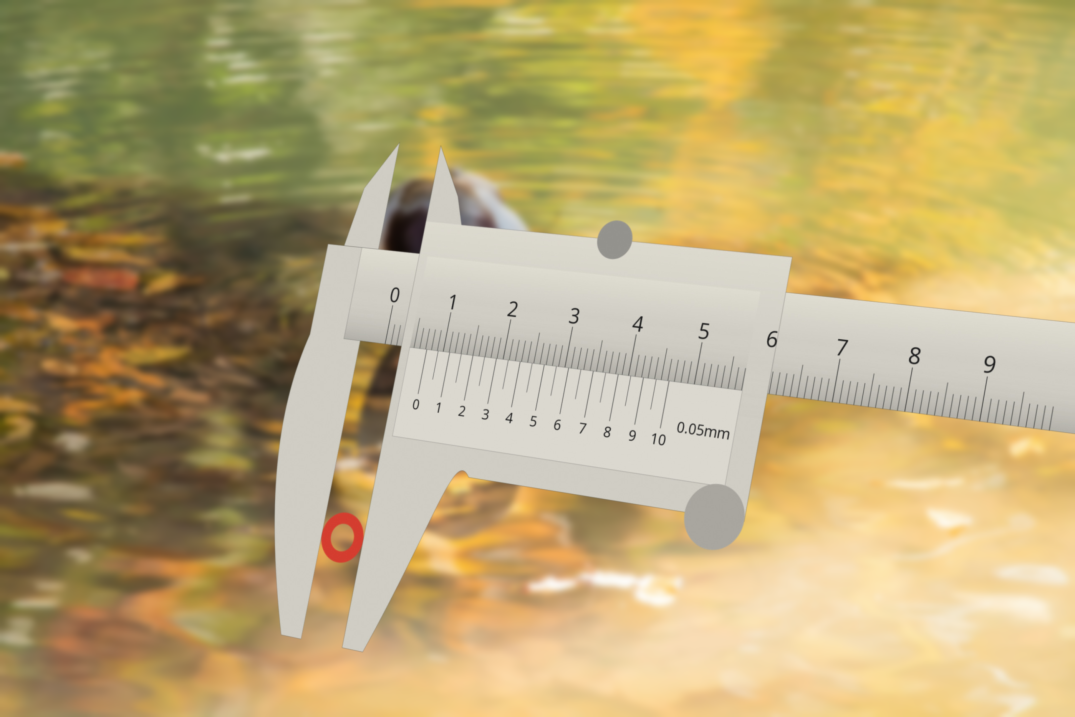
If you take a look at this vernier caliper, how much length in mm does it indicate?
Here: 7.2 mm
